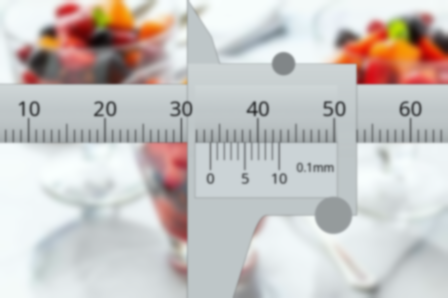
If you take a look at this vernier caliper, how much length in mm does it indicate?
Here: 33.8 mm
